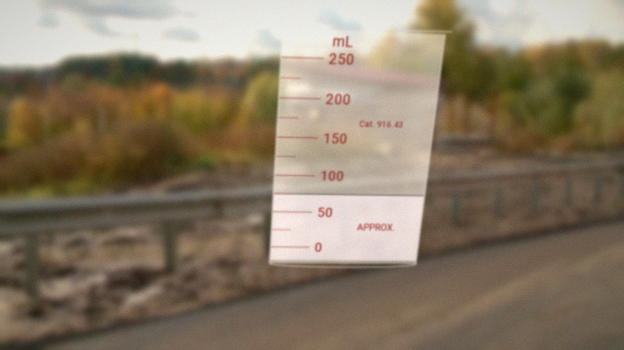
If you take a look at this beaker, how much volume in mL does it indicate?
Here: 75 mL
